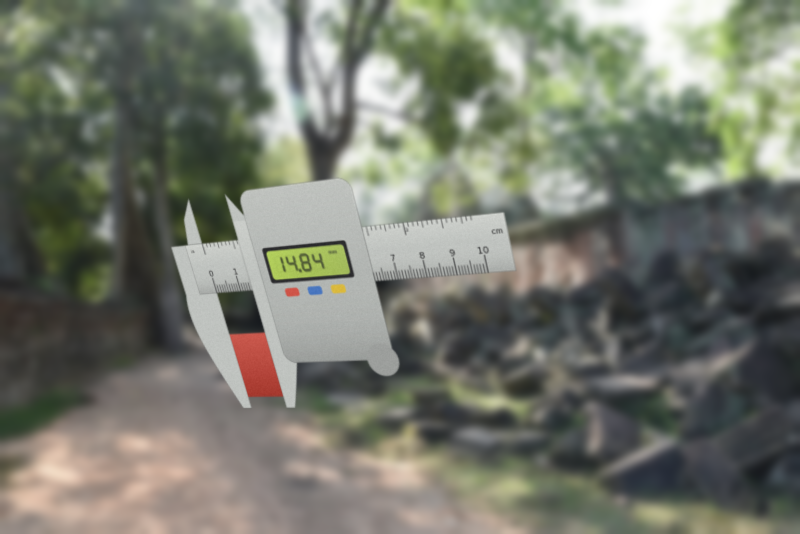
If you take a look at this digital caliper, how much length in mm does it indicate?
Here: 14.84 mm
